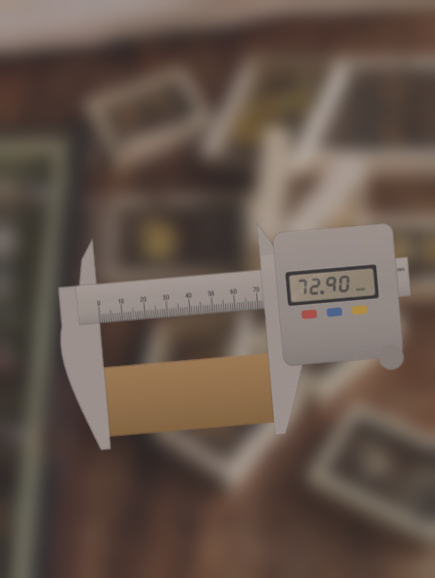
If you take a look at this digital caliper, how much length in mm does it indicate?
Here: 72.90 mm
